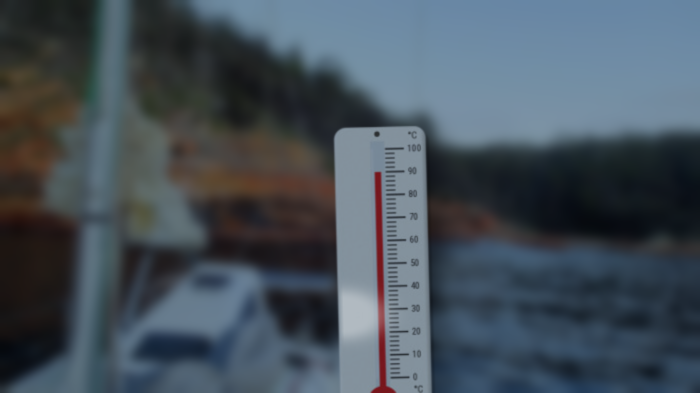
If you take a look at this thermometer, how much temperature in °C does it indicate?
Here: 90 °C
